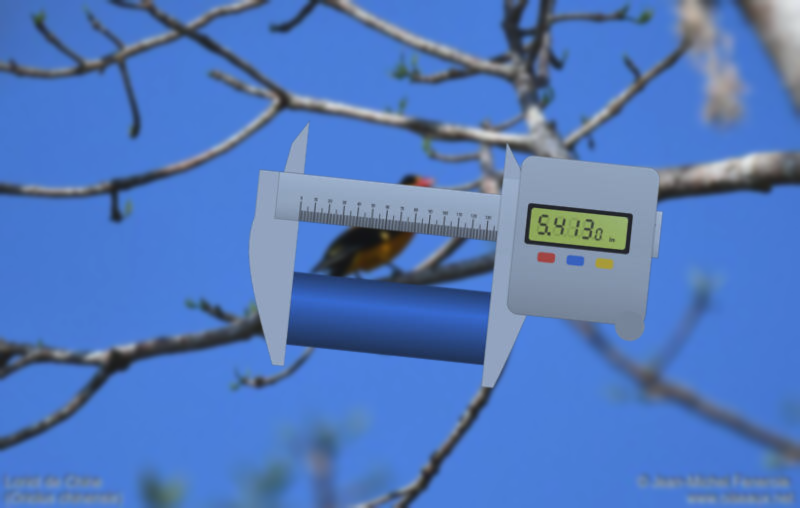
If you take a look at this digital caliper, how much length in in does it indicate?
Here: 5.4130 in
